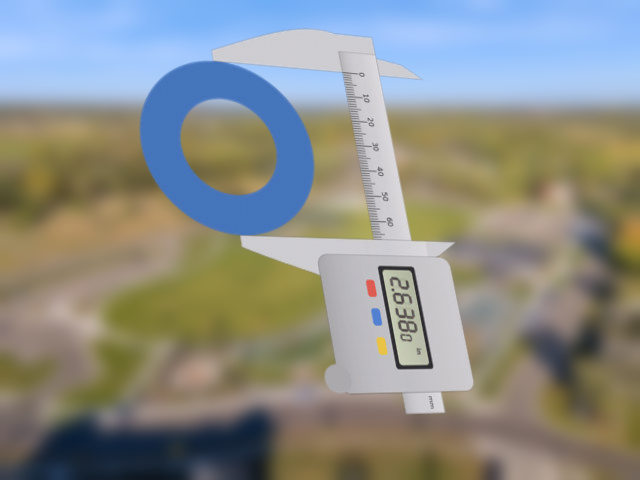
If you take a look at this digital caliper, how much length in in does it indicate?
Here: 2.6380 in
